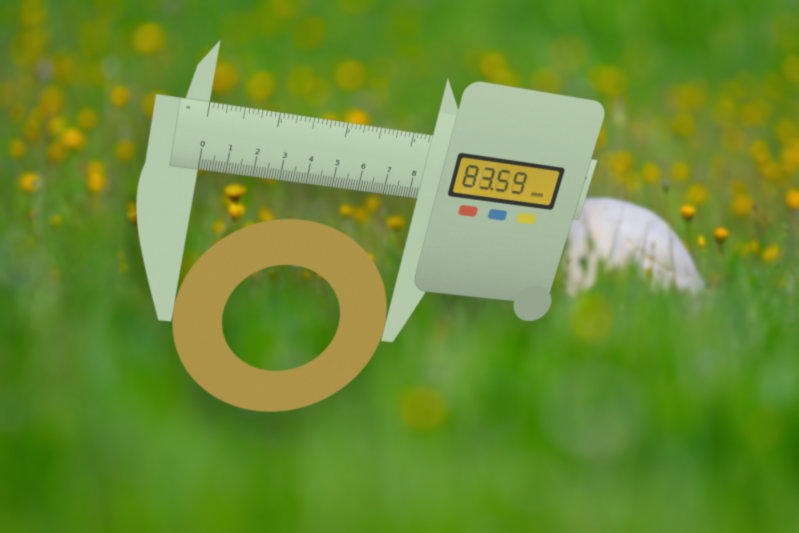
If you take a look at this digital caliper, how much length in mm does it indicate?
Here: 83.59 mm
